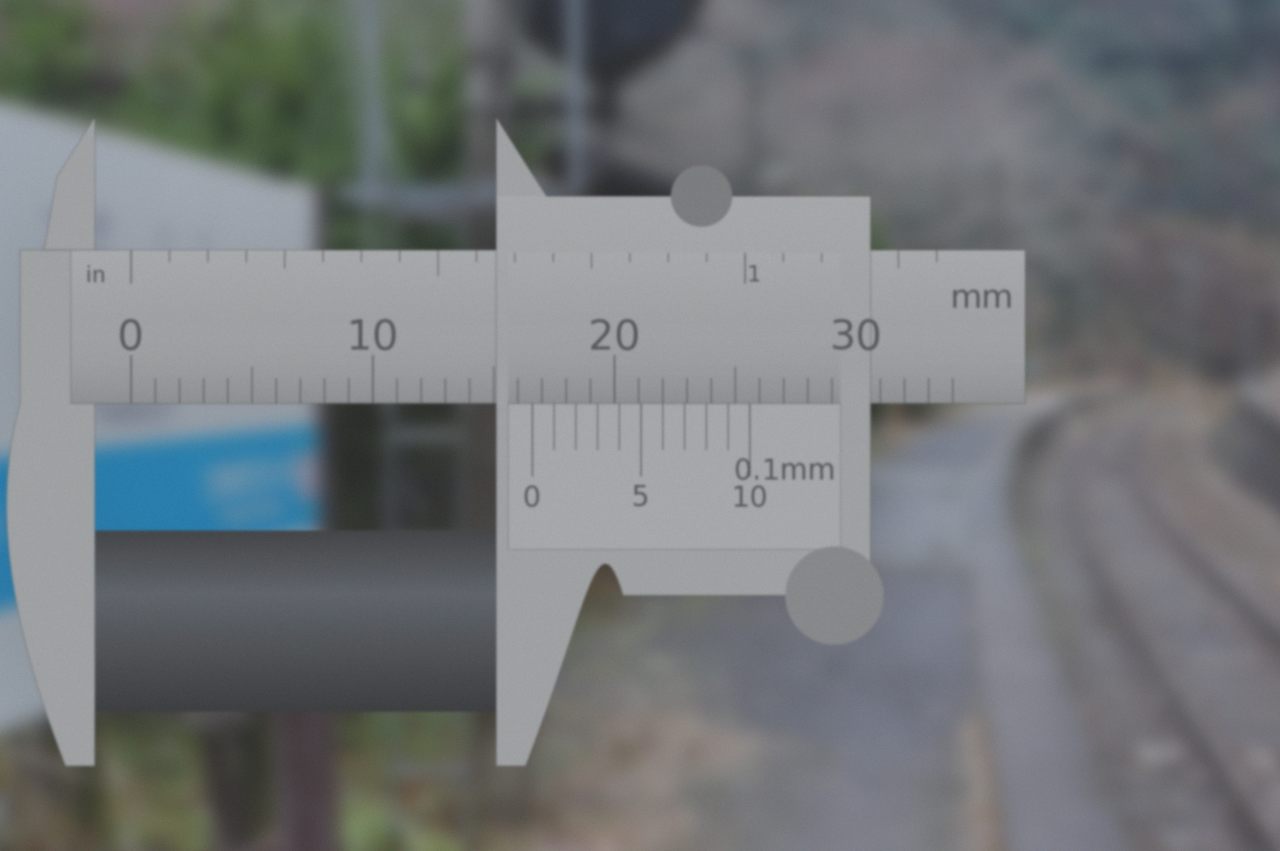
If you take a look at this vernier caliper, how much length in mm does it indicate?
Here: 16.6 mm
